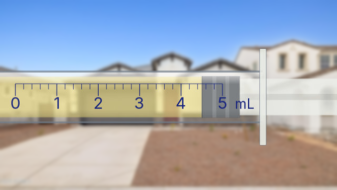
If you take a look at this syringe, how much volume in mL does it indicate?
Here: 4.5 mL
